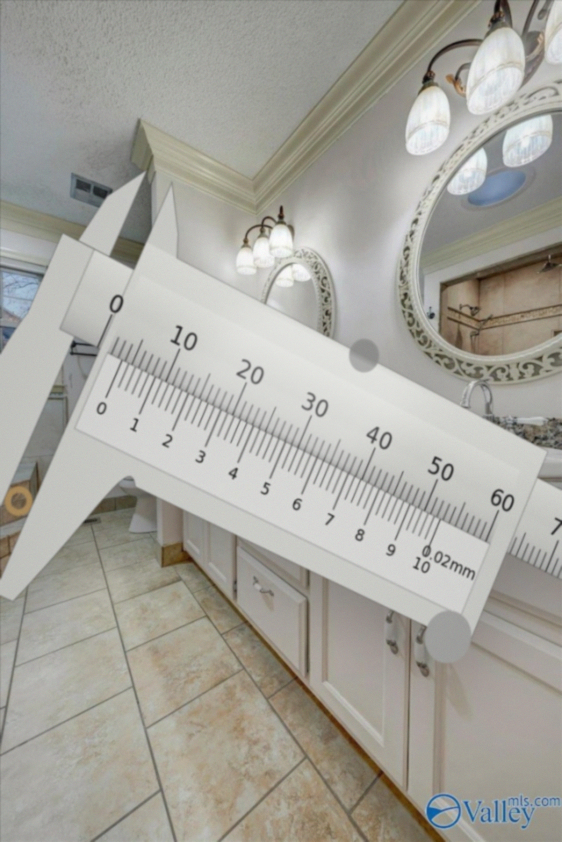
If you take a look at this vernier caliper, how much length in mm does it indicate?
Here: 3.6 mm
